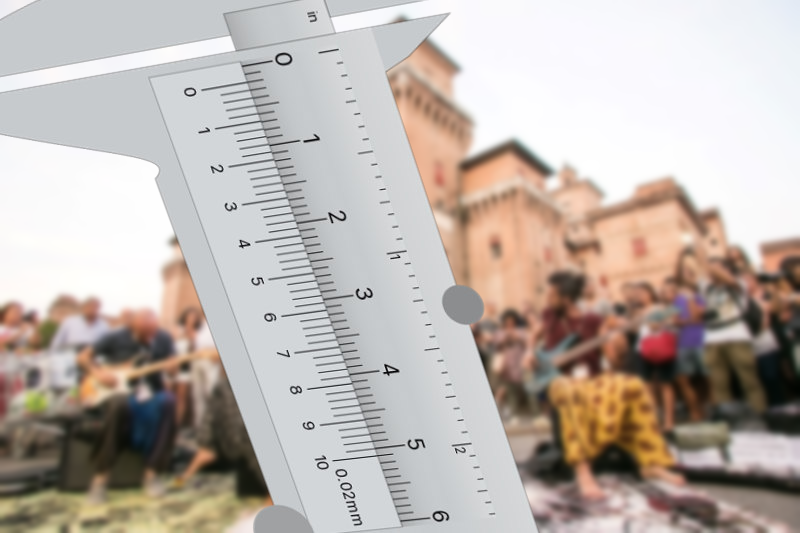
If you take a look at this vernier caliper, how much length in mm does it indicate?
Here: 2.0 mm
